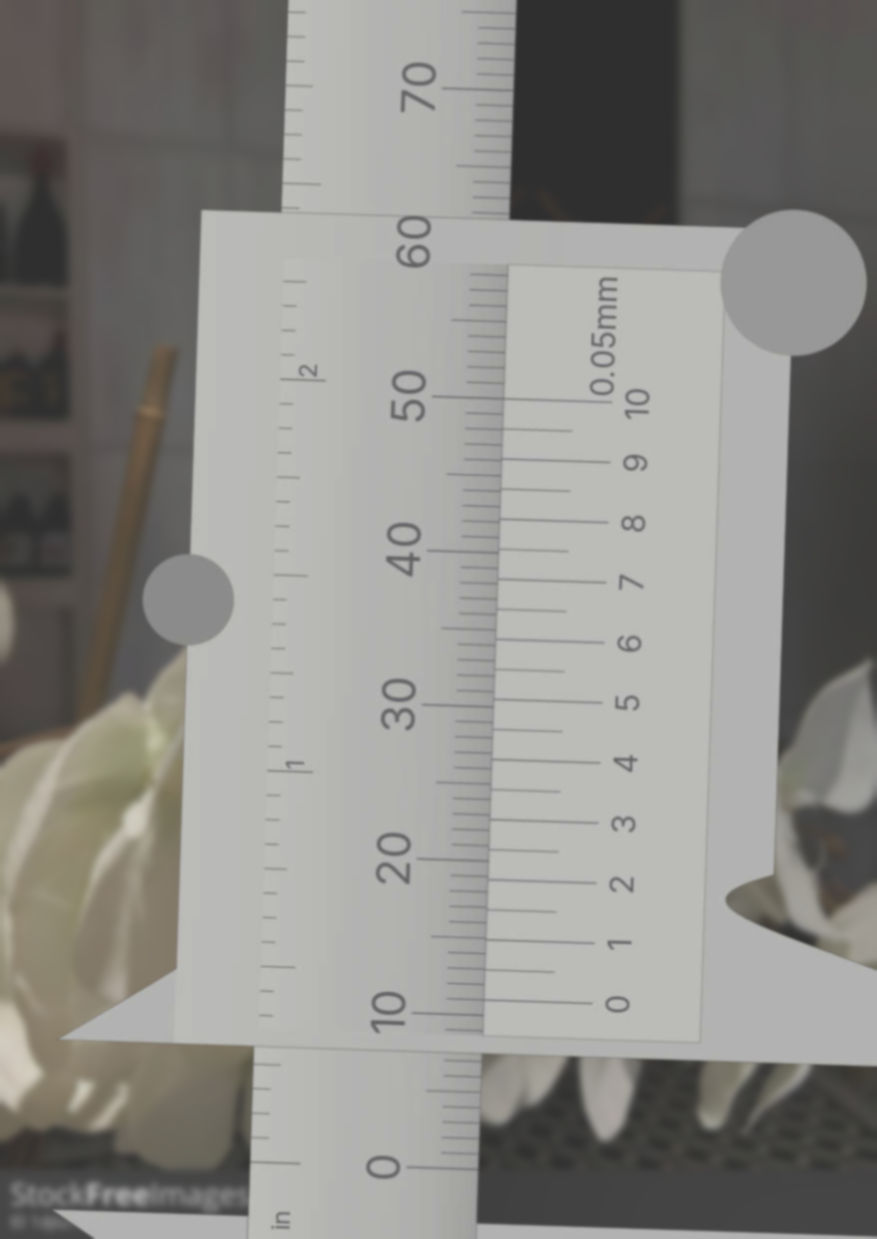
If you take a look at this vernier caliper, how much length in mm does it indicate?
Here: 11.0 mm
